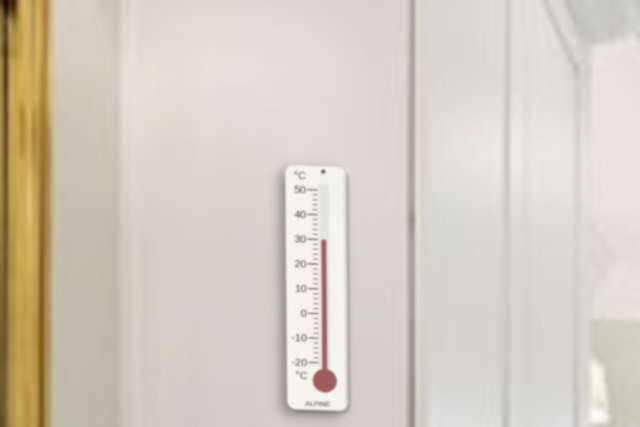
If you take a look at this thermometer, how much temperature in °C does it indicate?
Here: 30 °C
